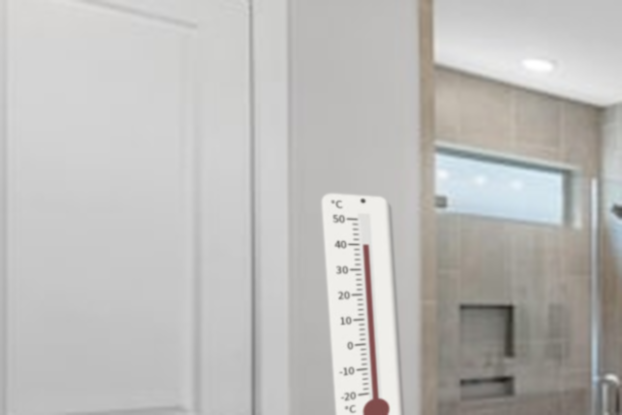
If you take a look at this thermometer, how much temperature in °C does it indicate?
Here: 40 °C
